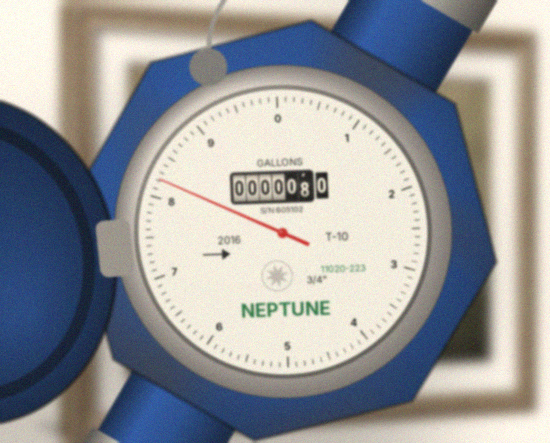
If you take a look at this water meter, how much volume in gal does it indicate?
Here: 78.2 gal
